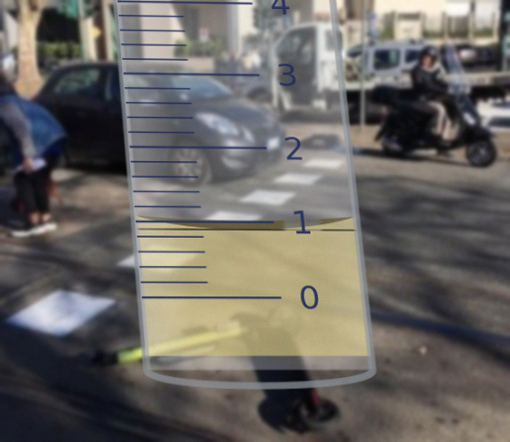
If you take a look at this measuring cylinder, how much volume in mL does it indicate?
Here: 0.9 mL
